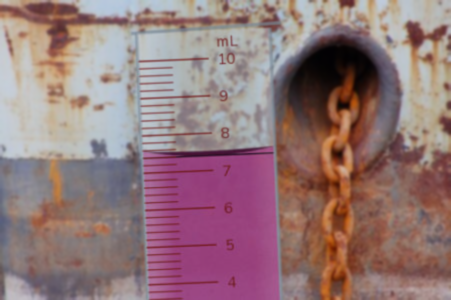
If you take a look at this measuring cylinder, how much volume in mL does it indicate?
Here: 7.4 mL
